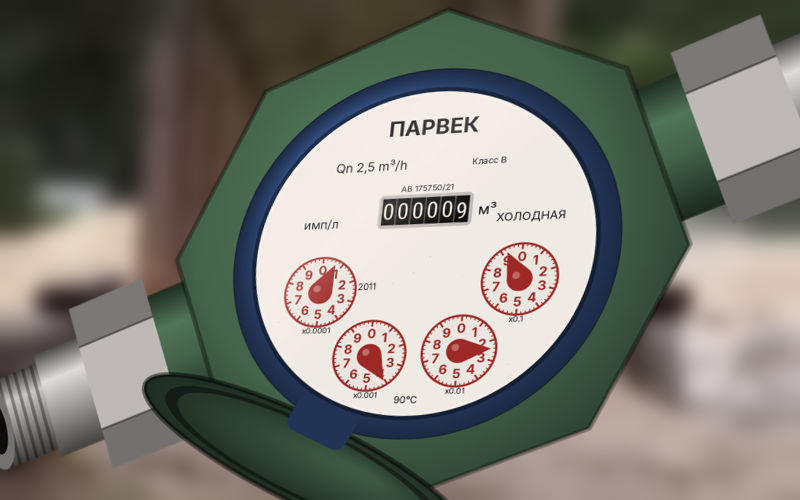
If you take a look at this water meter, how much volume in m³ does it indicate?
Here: 8.9240 m³
